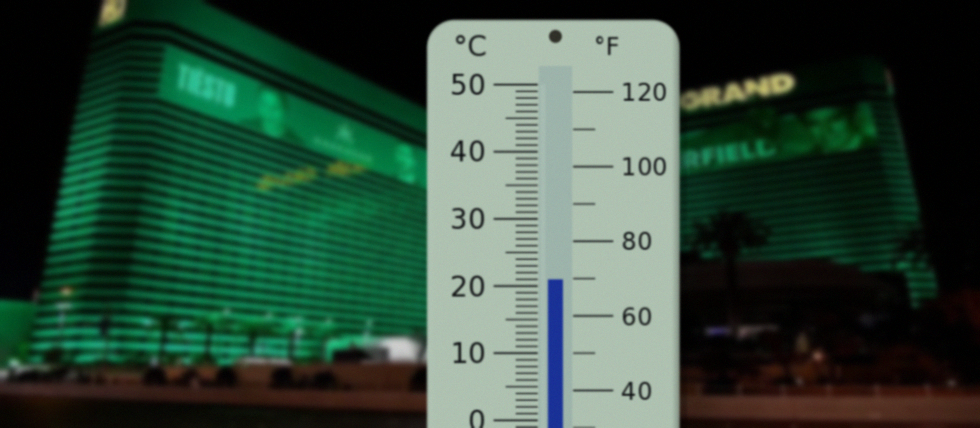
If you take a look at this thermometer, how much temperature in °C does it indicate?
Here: 21 °C
